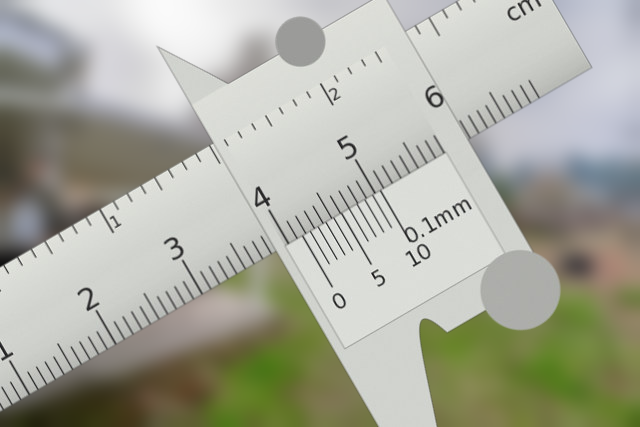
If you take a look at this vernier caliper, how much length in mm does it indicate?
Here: 41.6 mm
